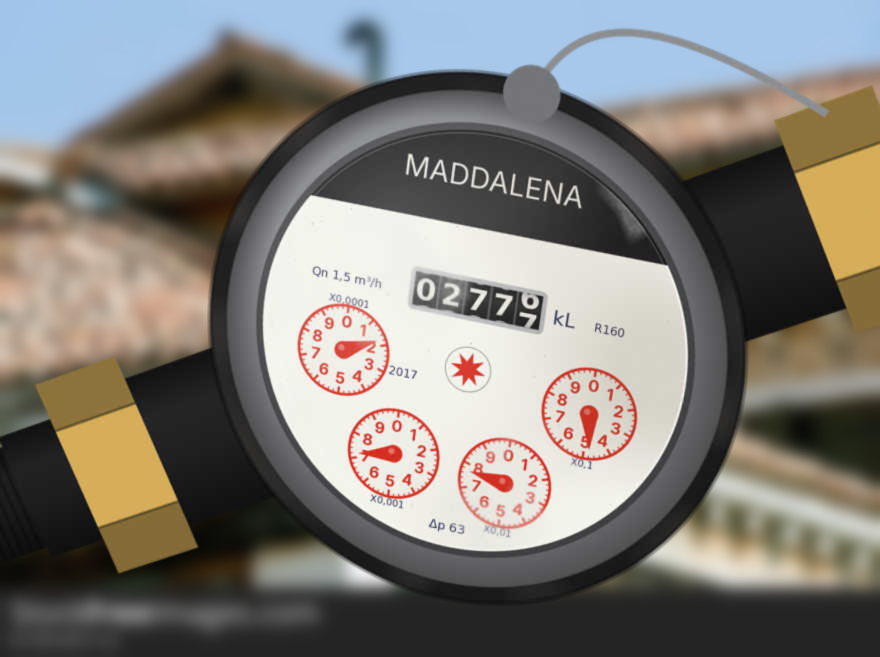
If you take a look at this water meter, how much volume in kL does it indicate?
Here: 2776.4771 kL
